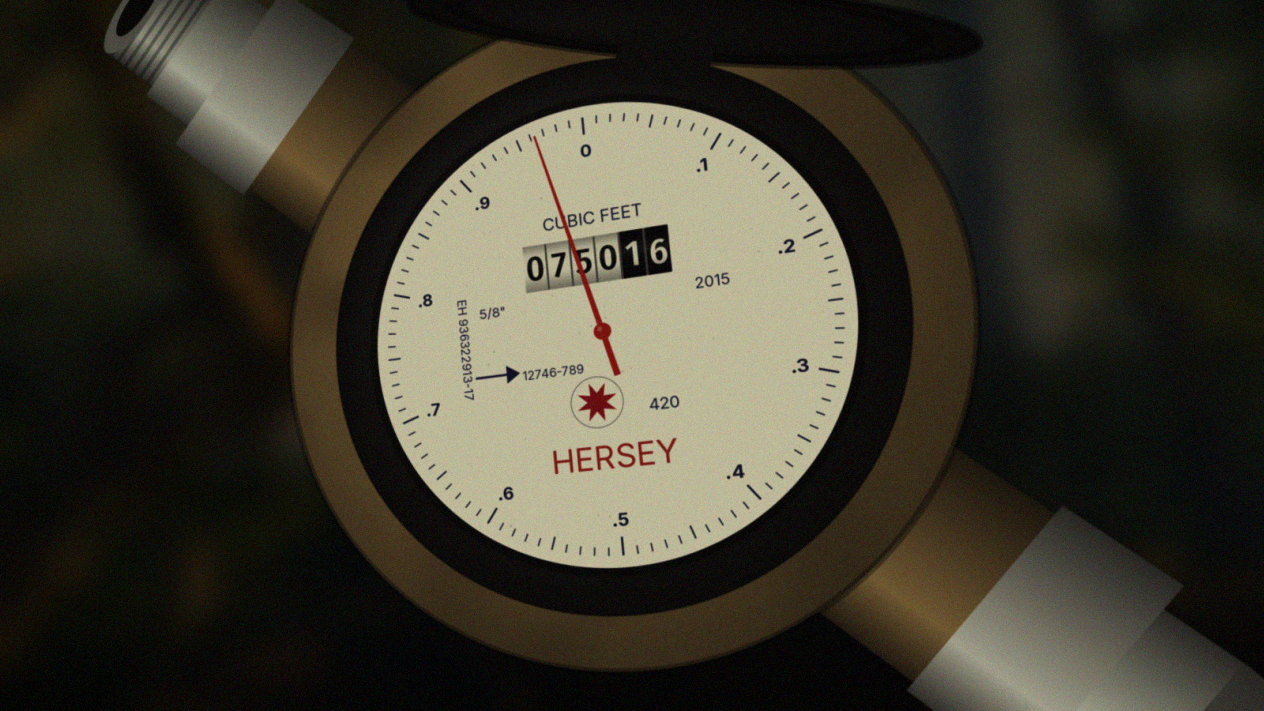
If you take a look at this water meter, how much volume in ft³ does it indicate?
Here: 75015.96 ft³
